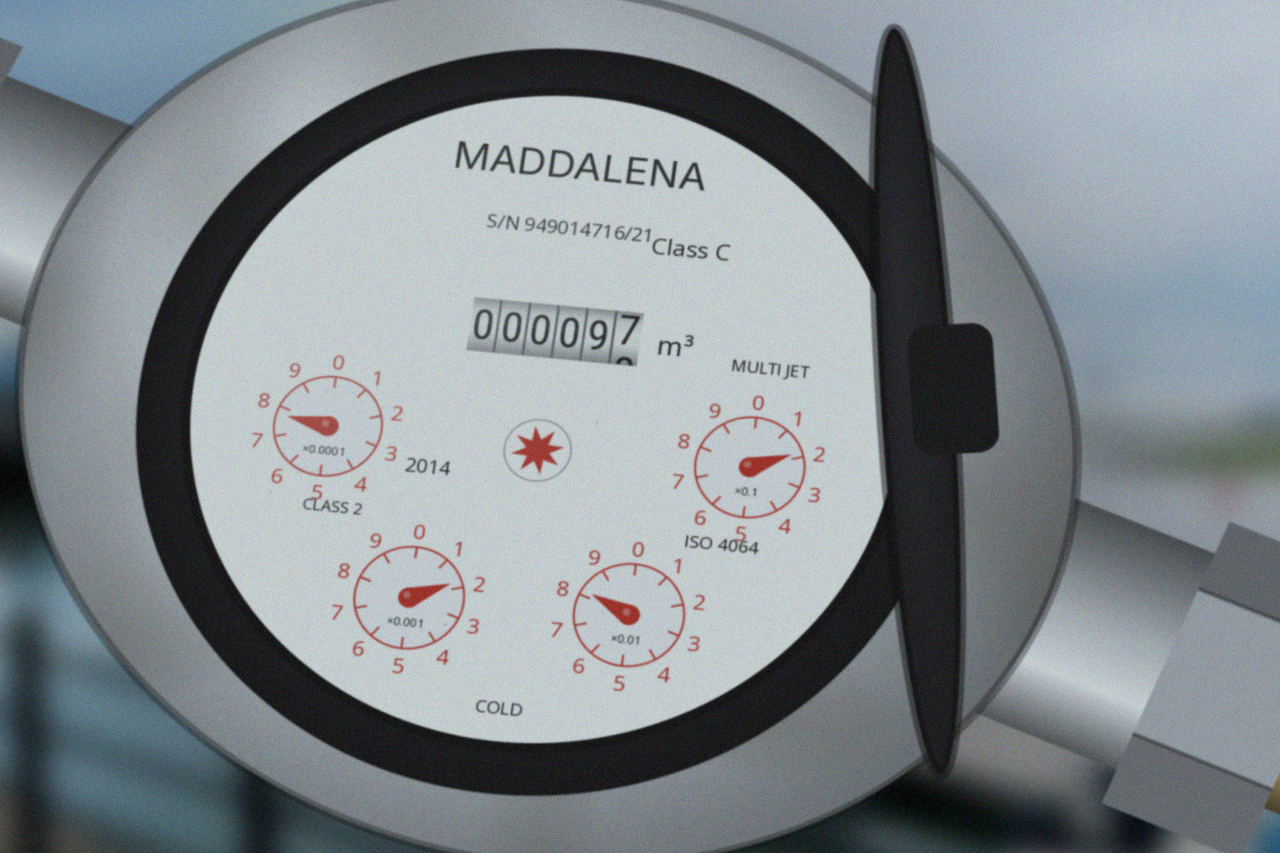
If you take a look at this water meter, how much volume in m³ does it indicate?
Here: 97.1817 m³
